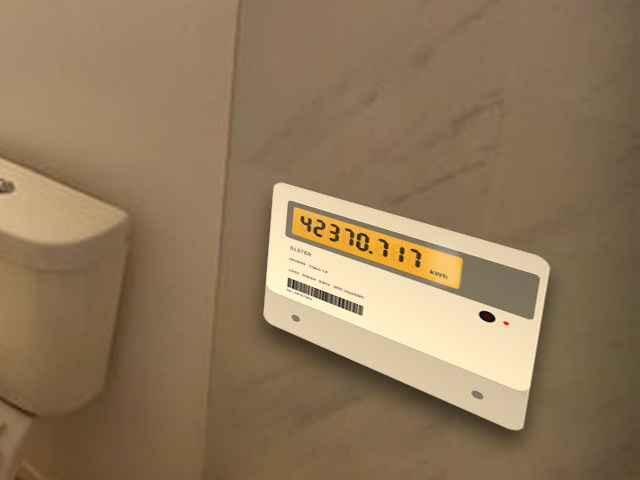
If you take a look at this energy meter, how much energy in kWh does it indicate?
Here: 42370.717 kWh
